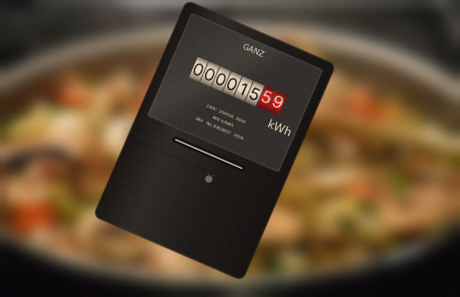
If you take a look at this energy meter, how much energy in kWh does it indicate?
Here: 15.59 kWh
